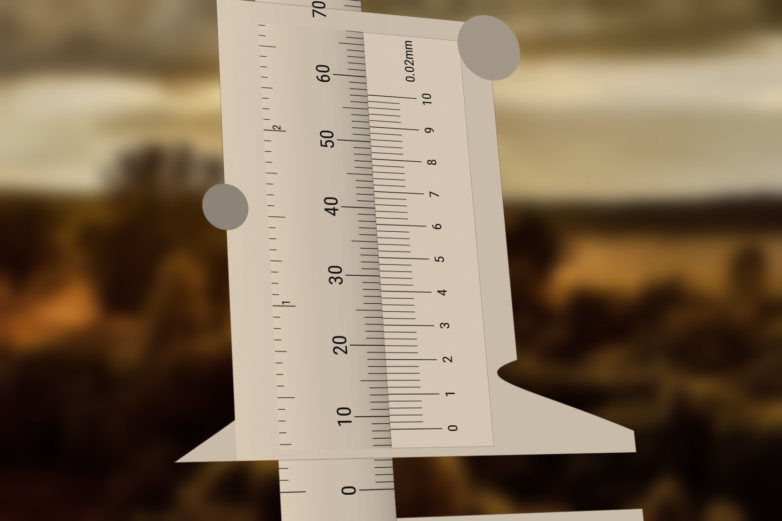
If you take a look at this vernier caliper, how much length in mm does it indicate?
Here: 8.2 mm
